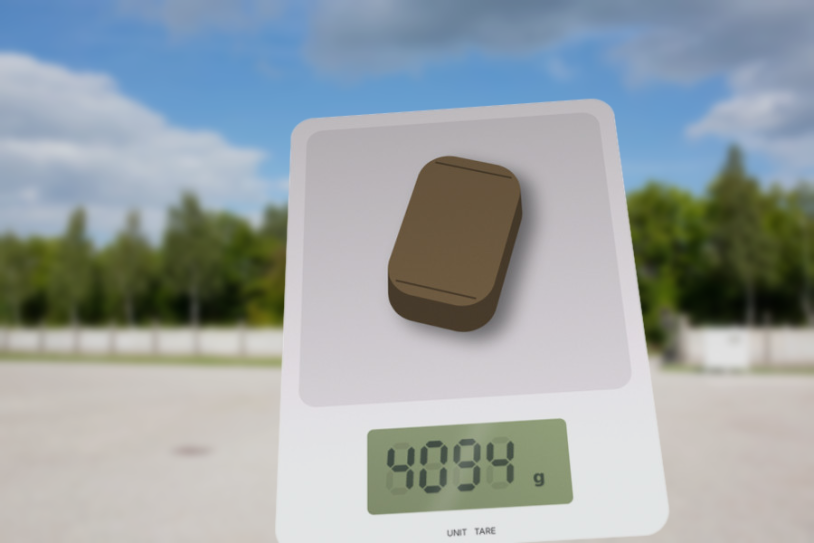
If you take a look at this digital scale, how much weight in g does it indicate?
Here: 4094 g
